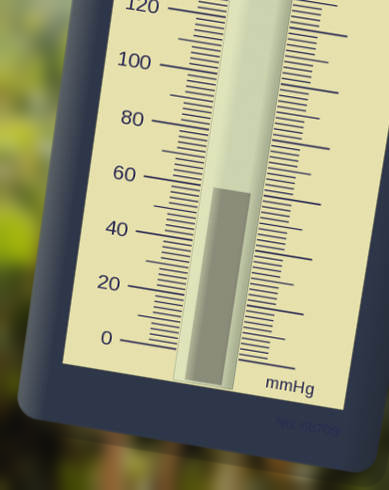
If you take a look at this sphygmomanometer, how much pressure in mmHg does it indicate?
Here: 60 mmHg
